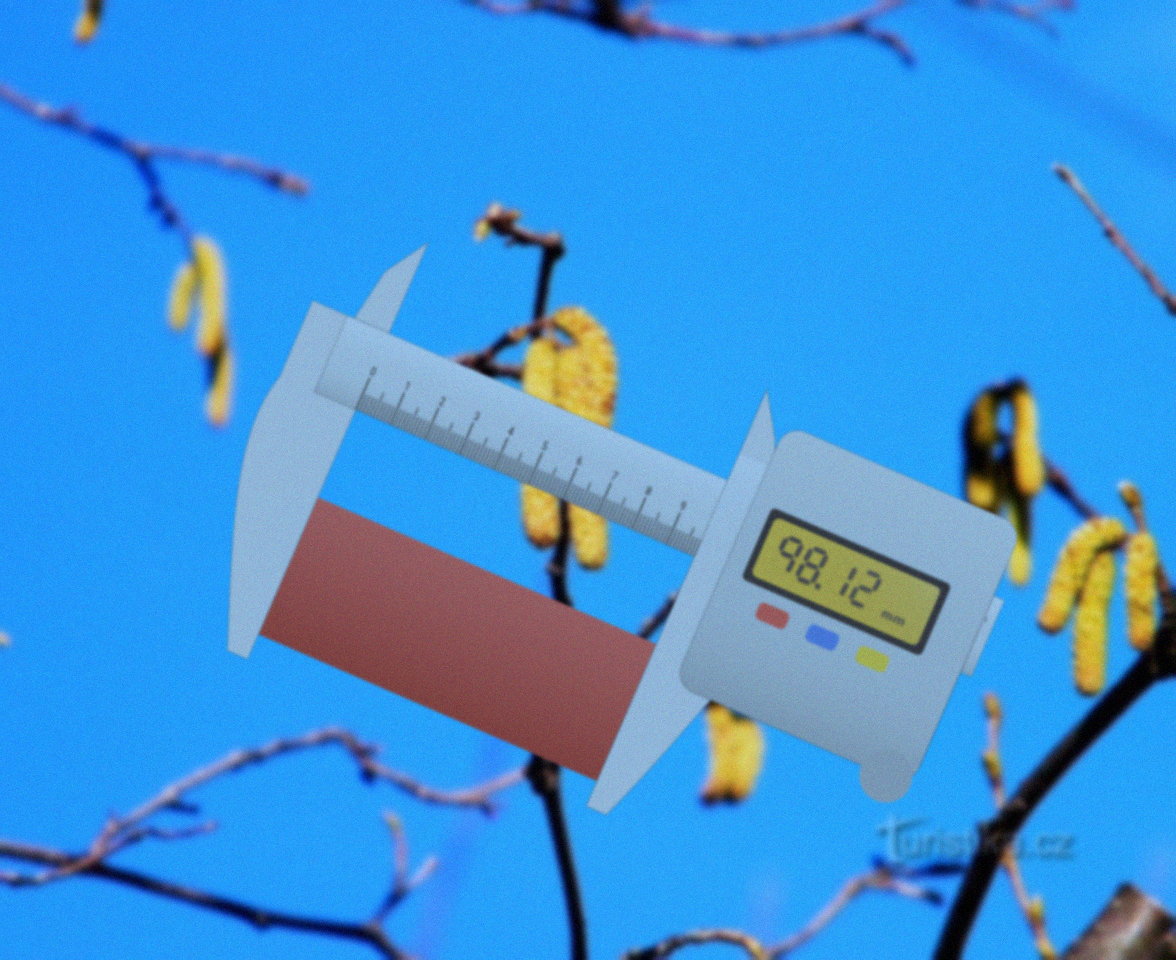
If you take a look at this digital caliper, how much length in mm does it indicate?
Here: 98.12 mm
